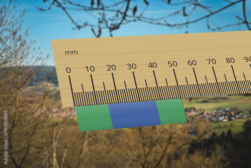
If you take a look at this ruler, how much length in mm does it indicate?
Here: 50 mm
